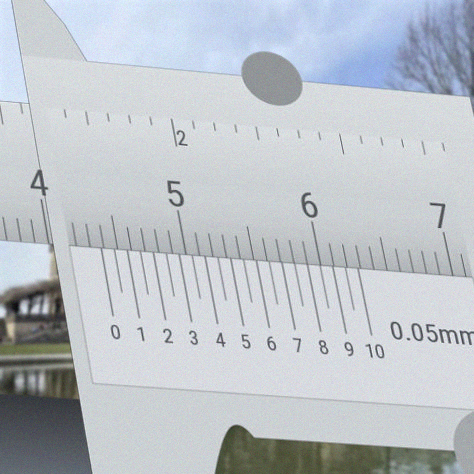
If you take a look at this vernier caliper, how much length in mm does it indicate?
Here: 43.8 mm
